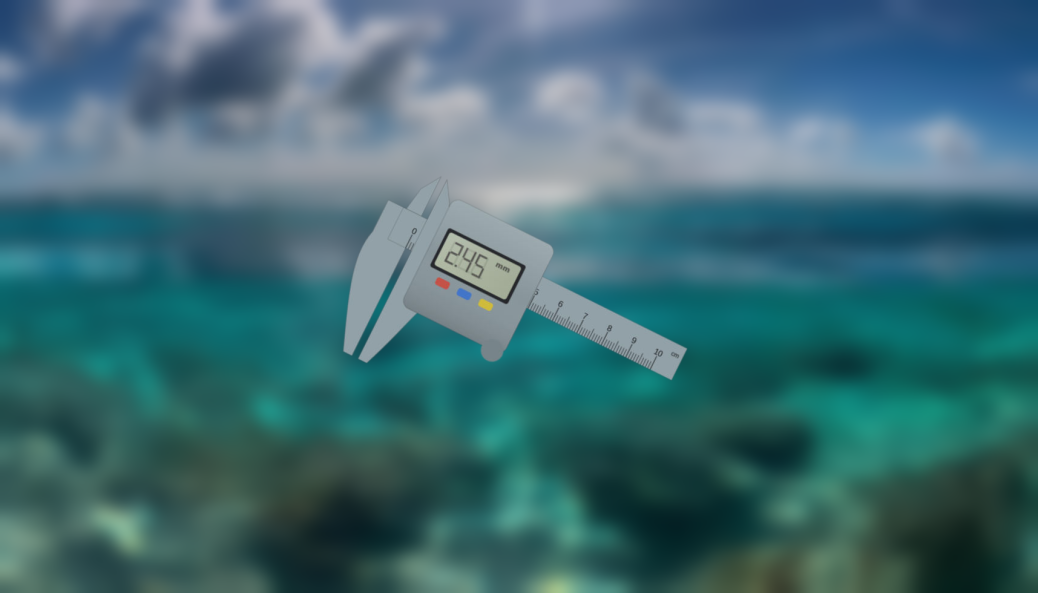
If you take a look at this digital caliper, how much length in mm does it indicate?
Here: 2.45 mm
